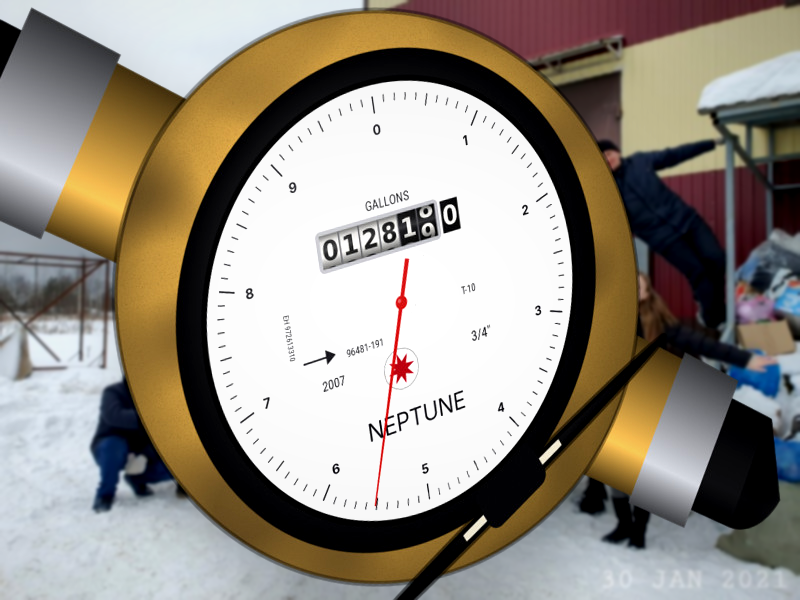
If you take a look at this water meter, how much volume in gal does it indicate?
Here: 128185.5 gal
